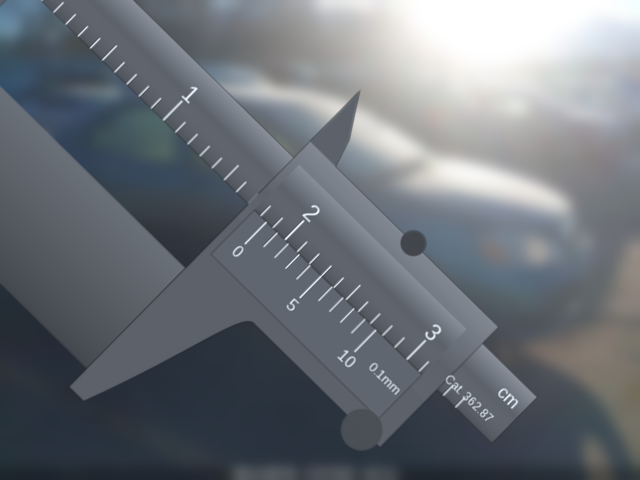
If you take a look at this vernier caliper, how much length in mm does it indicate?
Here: 18.5 mm
